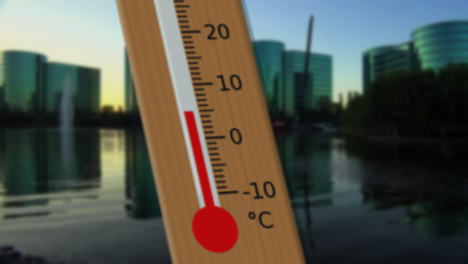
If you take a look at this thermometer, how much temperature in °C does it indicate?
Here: 5 °C
